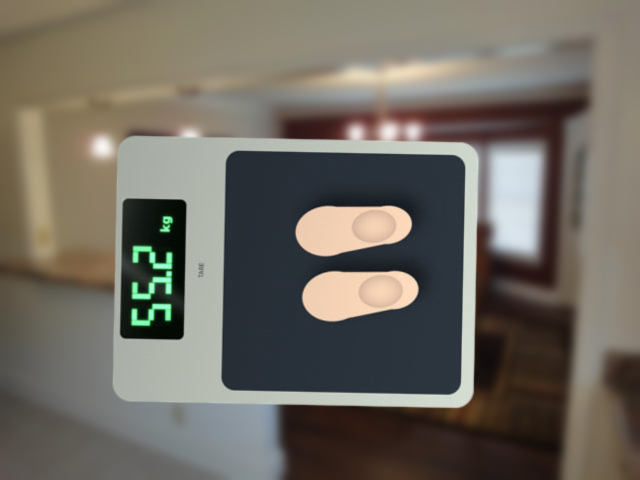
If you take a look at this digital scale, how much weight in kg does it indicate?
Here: 55.2 kg
